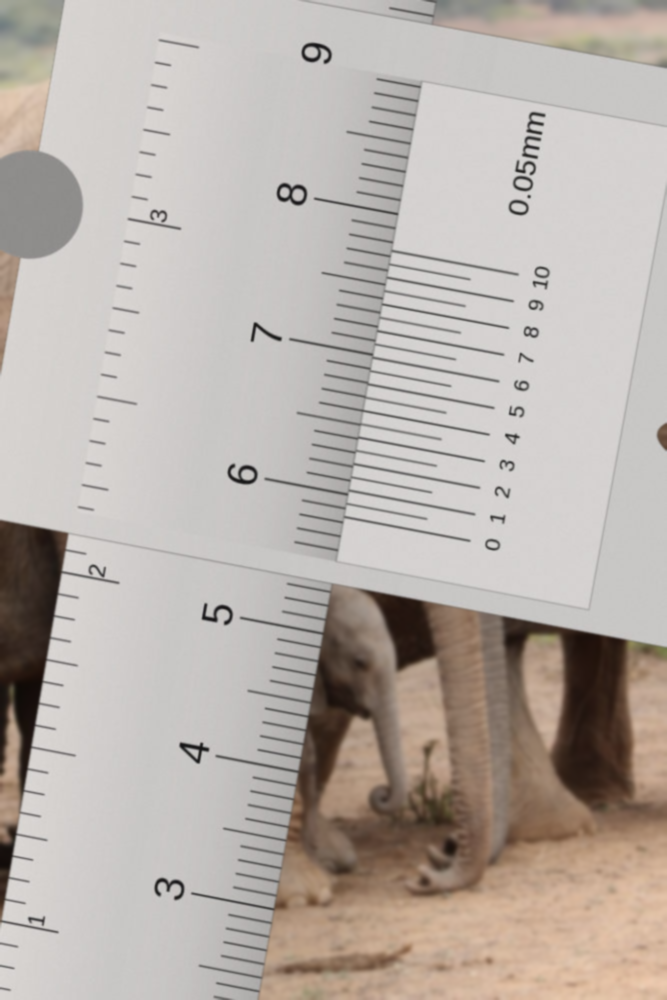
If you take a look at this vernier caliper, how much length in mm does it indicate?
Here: 58.4 mm
